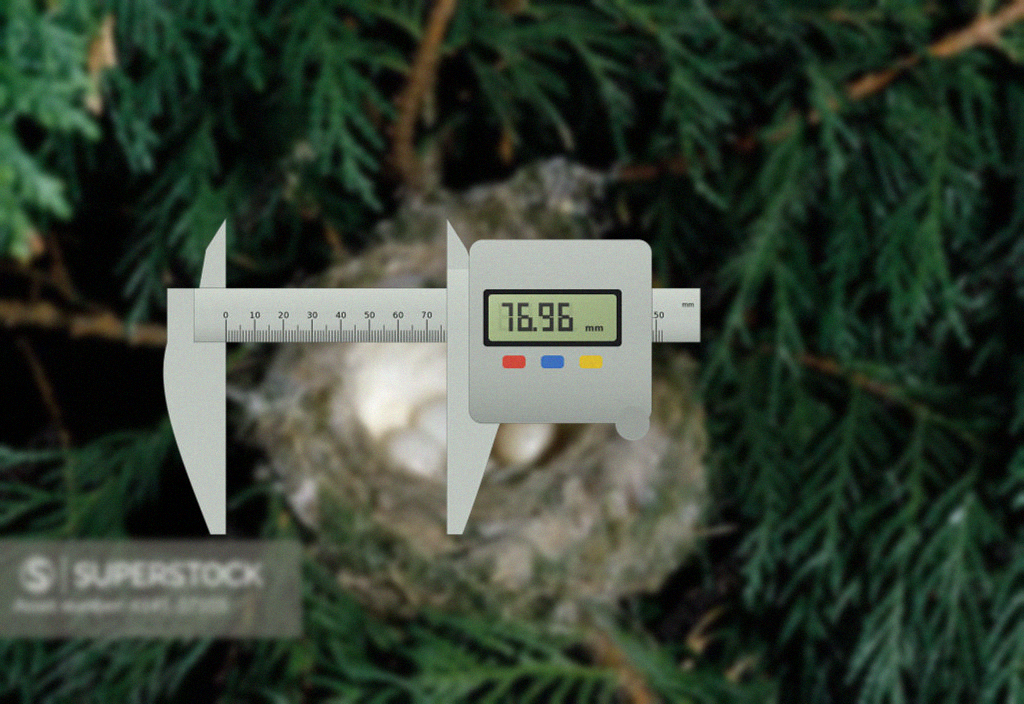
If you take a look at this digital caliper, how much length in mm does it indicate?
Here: 76.96 mm
